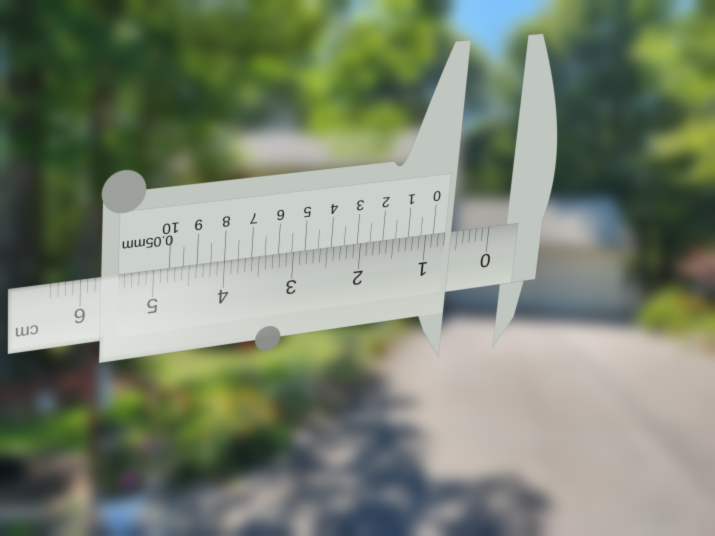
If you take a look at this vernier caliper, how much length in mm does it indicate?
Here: 8.8 mm
